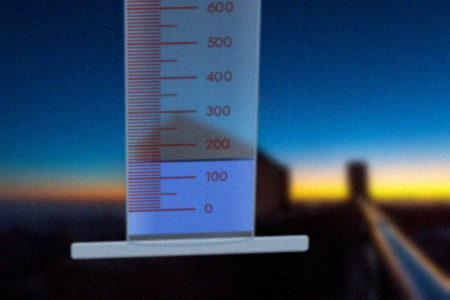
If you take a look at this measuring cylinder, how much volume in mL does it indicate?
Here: 150 mL
